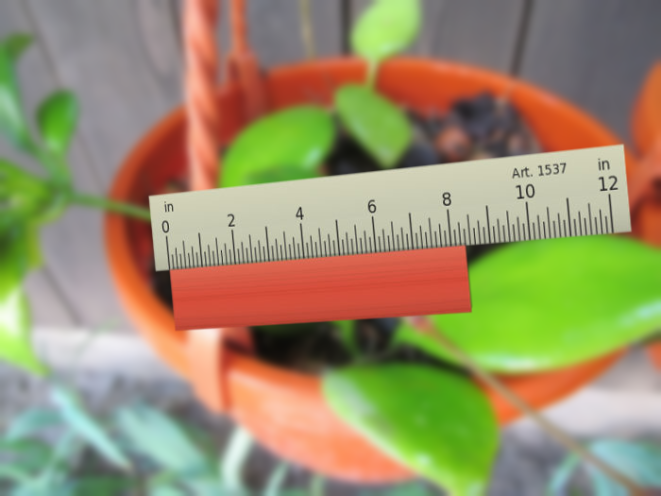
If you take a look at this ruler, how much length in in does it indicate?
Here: 8.375 in
